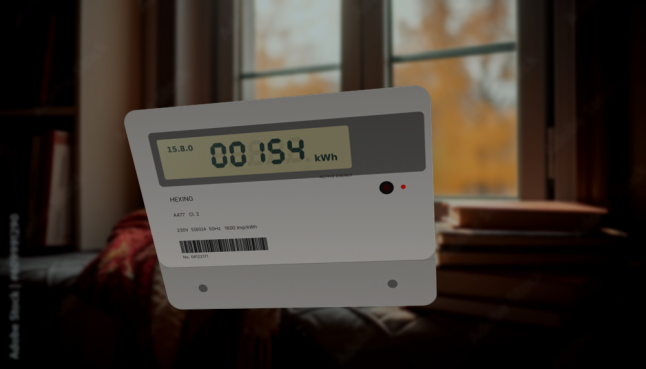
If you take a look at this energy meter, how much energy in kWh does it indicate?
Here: 154 kWh
